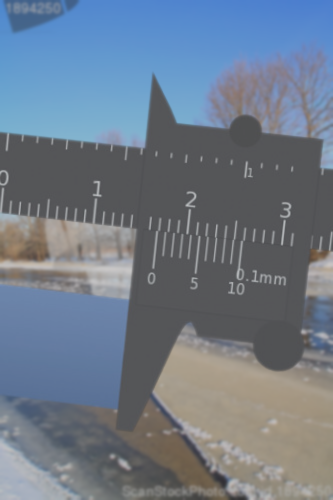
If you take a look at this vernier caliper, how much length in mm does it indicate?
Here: 16.8 mm
